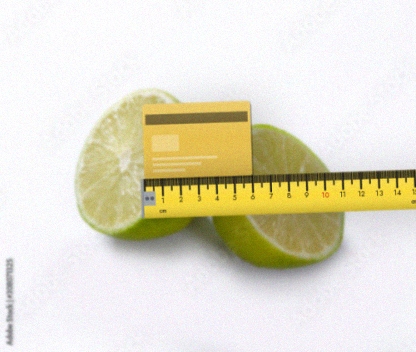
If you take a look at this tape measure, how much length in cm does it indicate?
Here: 6 cm
